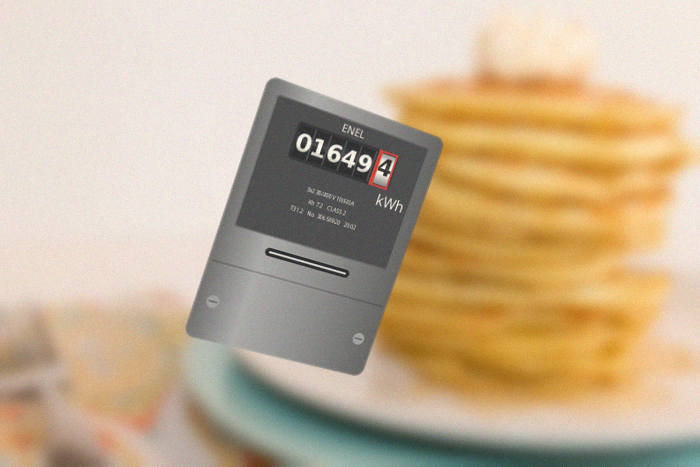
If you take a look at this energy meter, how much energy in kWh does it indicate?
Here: 1649.4 kWh
